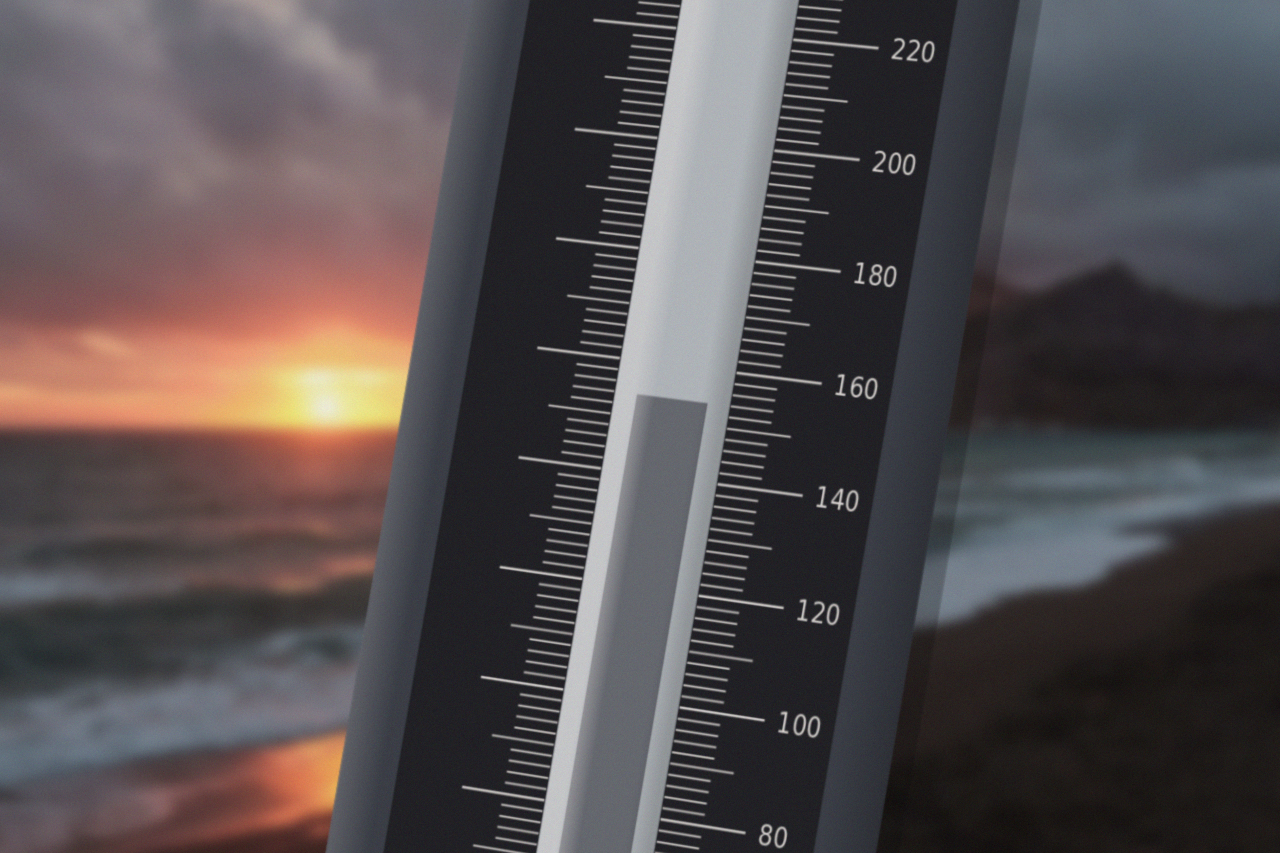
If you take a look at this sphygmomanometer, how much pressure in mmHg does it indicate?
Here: 154 mmHg
